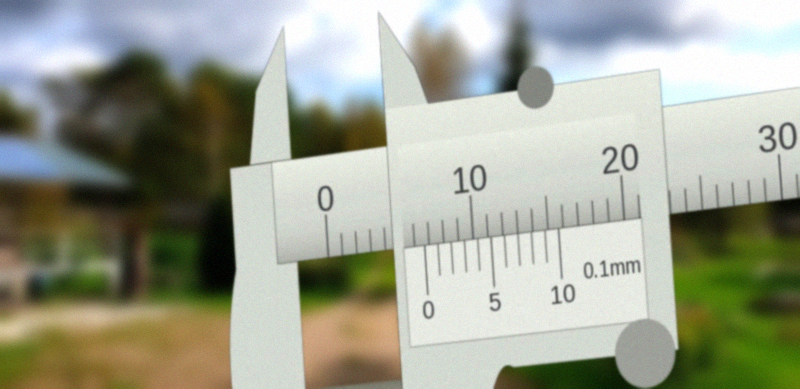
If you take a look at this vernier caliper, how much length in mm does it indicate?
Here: 6.7 mm
